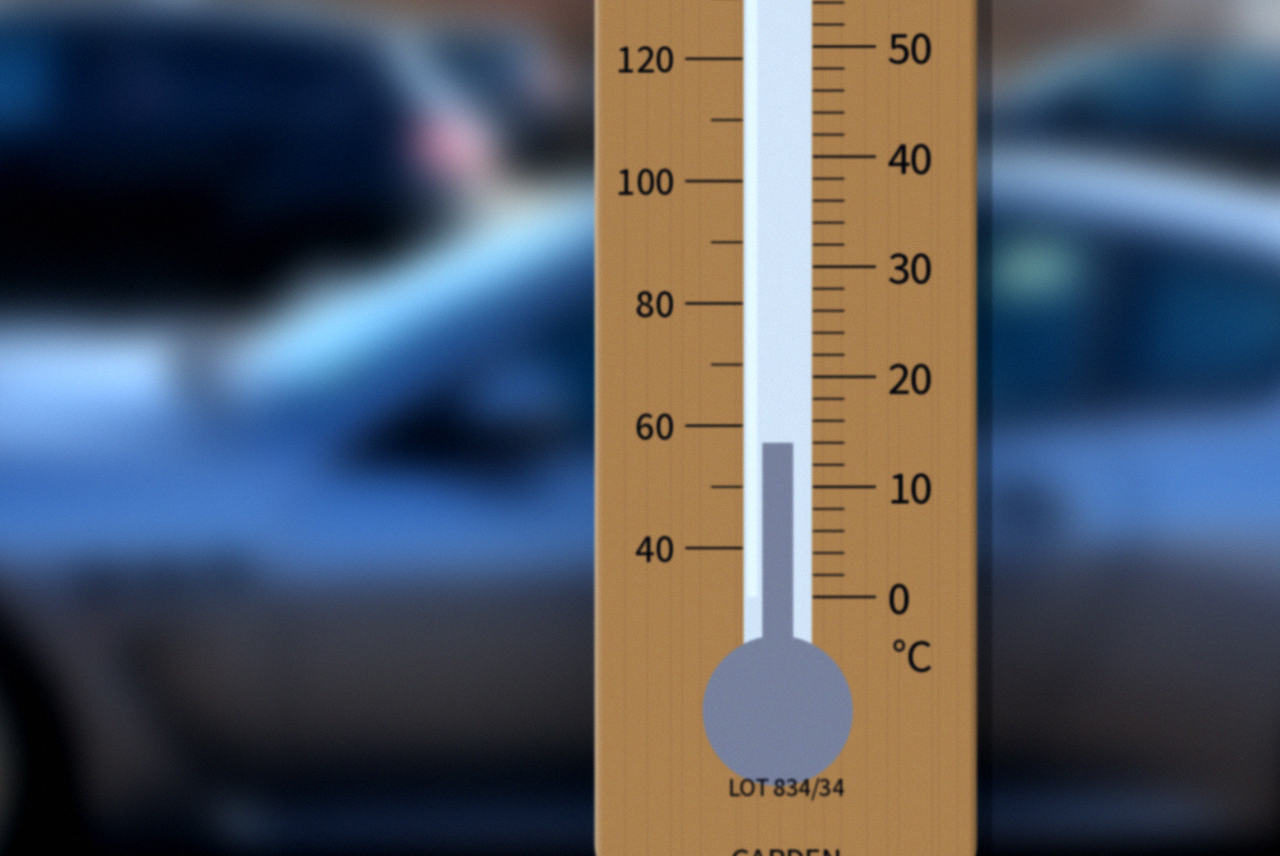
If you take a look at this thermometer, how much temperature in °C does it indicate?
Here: 14 °C
